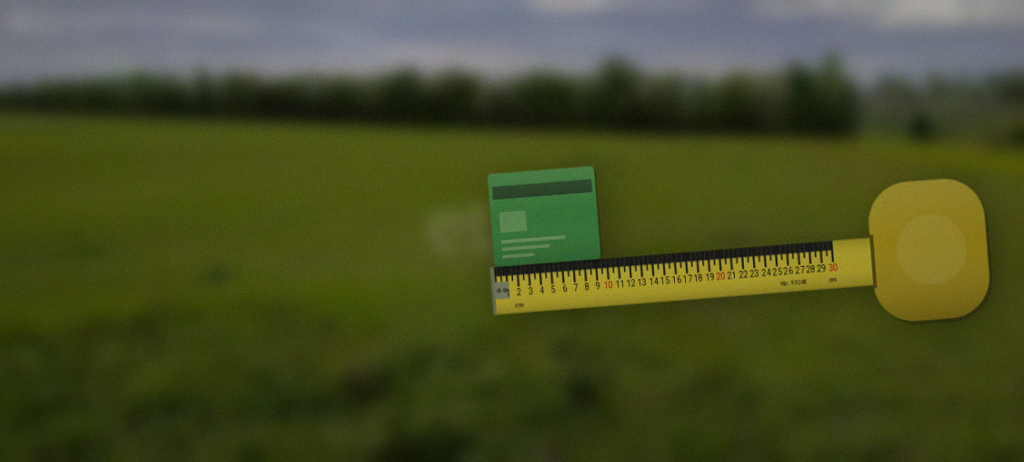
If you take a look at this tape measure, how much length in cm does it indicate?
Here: 9.5 cm
